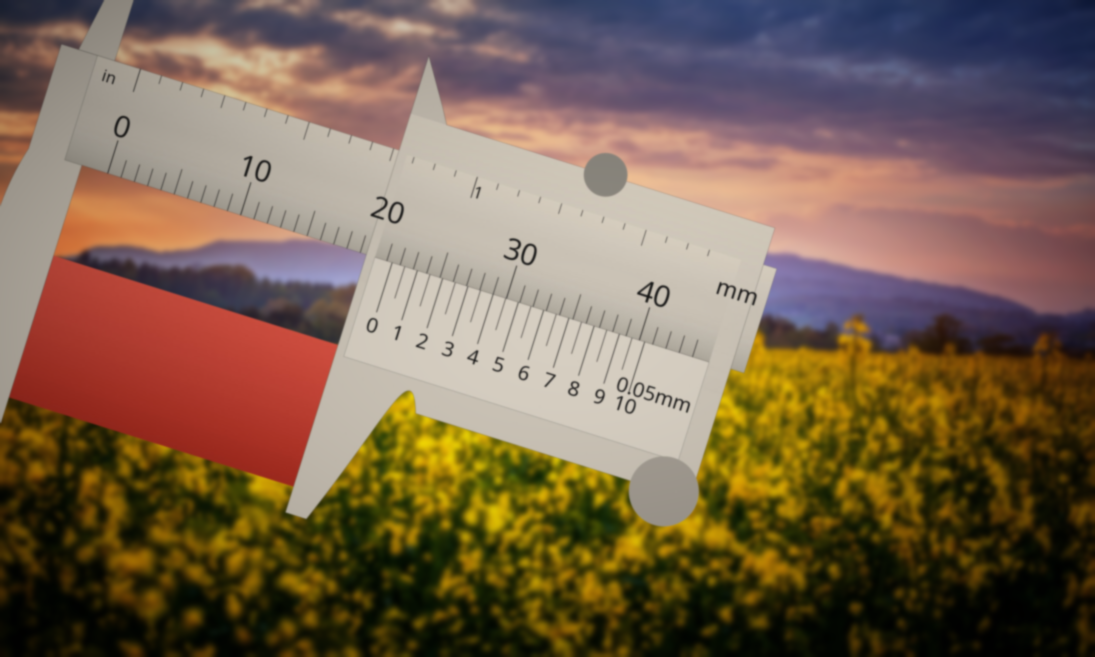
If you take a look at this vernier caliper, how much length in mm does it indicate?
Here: 21.4 mm
